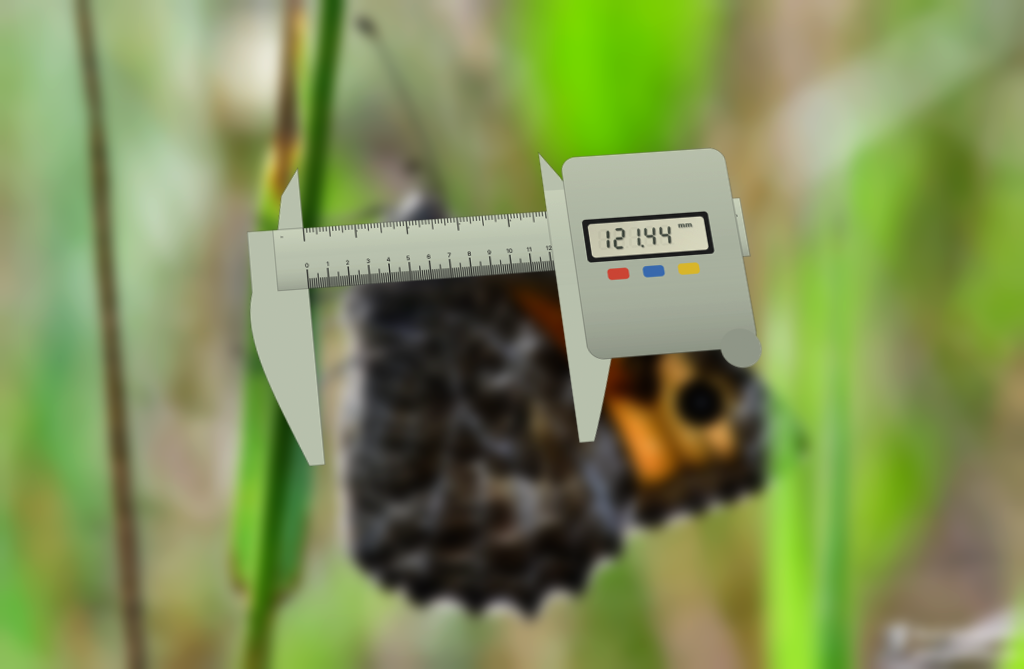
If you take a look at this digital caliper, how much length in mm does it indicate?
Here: 121.44 mm
